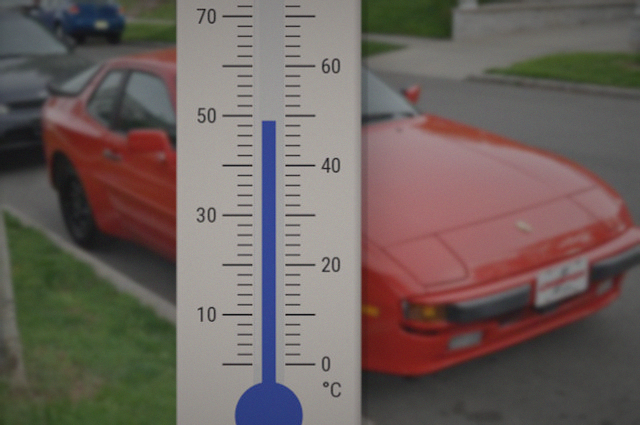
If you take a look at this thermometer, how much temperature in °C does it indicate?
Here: 49 °C
